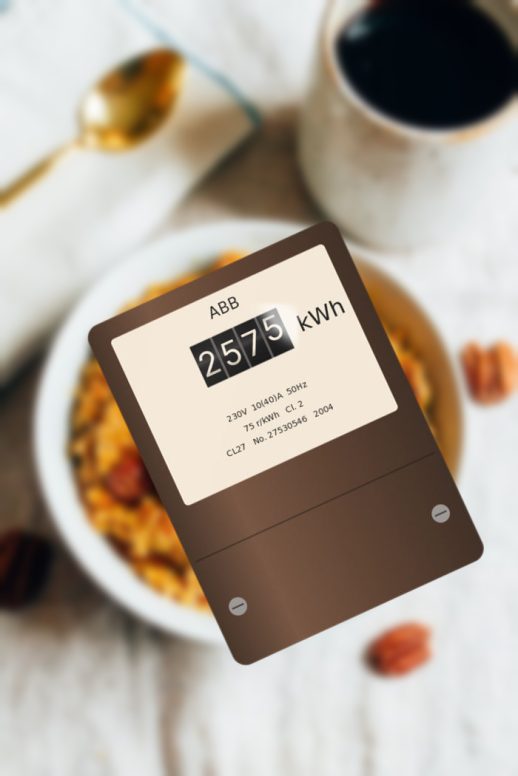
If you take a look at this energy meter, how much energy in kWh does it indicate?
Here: 2575 kWh
